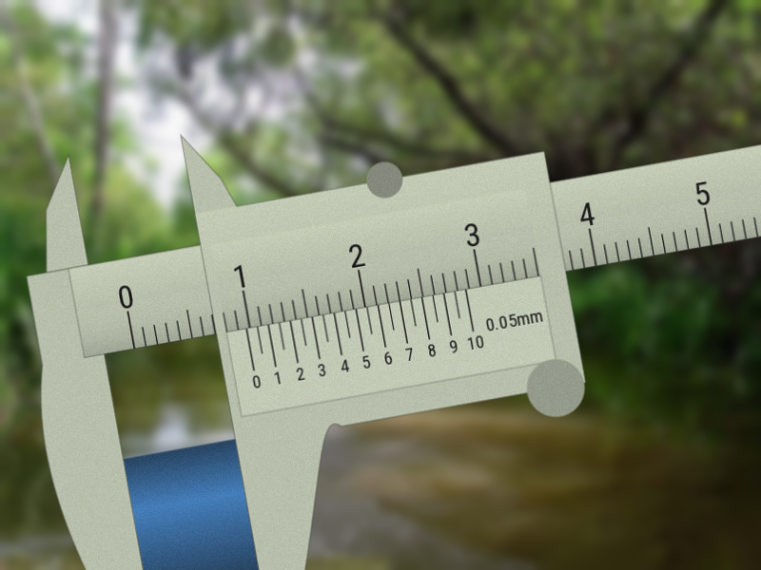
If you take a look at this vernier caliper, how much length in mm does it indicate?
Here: 9.7 mm
